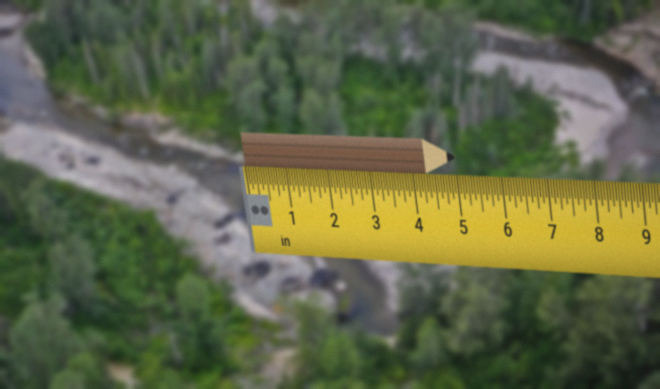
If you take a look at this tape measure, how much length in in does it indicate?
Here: 5 in
